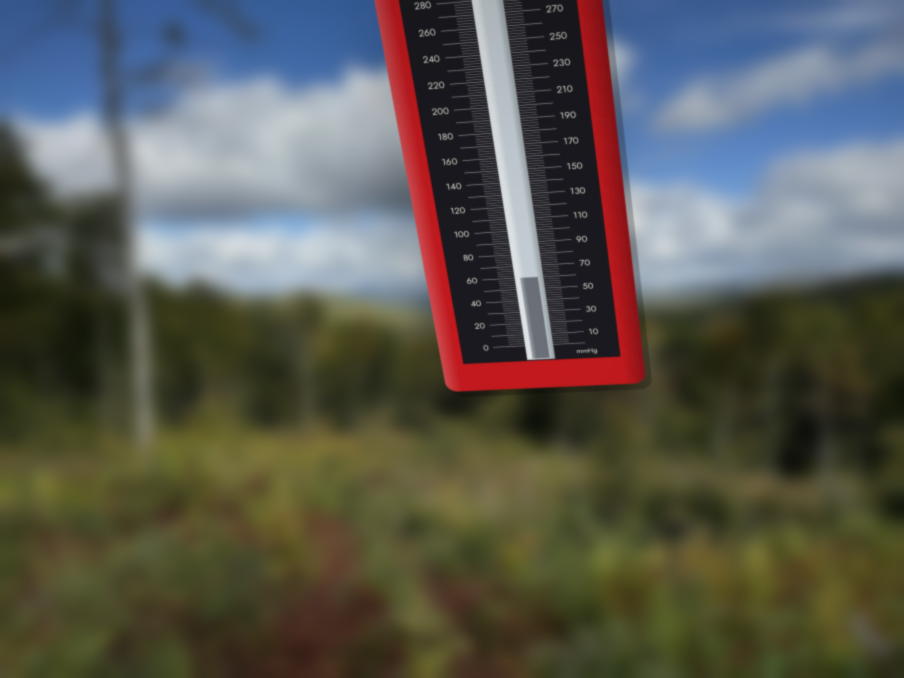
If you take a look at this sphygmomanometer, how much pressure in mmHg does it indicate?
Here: 60 mmHg
